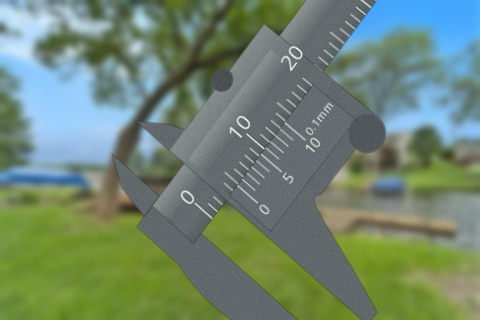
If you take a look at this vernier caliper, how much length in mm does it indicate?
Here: 4.8 mm
